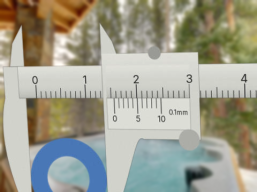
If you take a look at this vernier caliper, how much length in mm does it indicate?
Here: 15.6 mm
